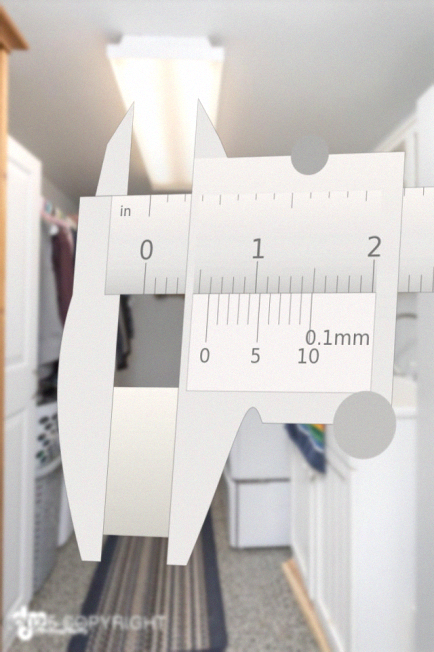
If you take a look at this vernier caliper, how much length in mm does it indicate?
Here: 5.9 mm
